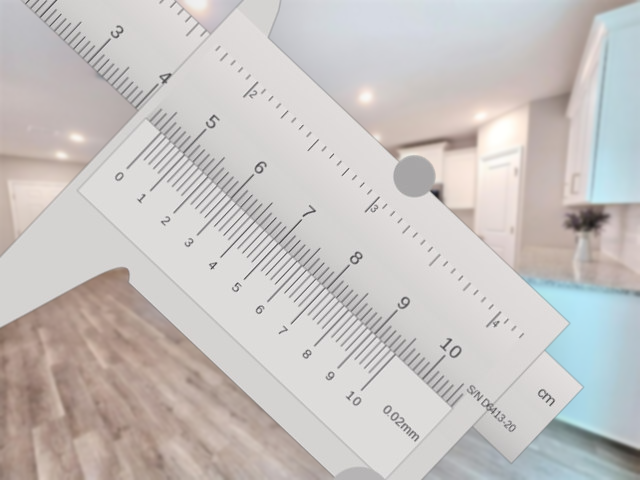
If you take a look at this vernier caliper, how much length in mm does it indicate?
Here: 45.4 mm
